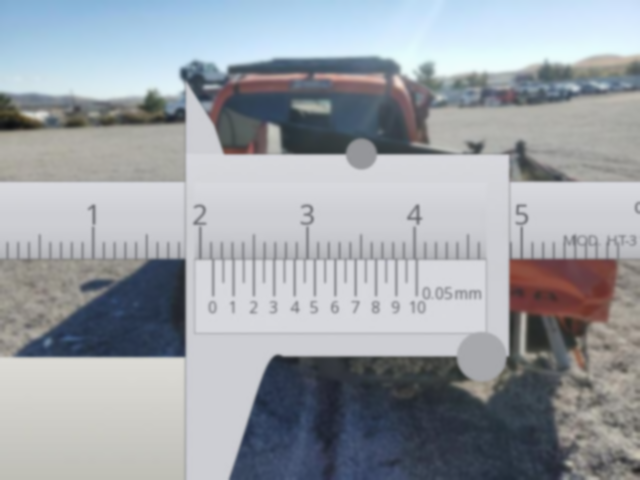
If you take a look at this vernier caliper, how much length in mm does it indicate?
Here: 21.2 mm
